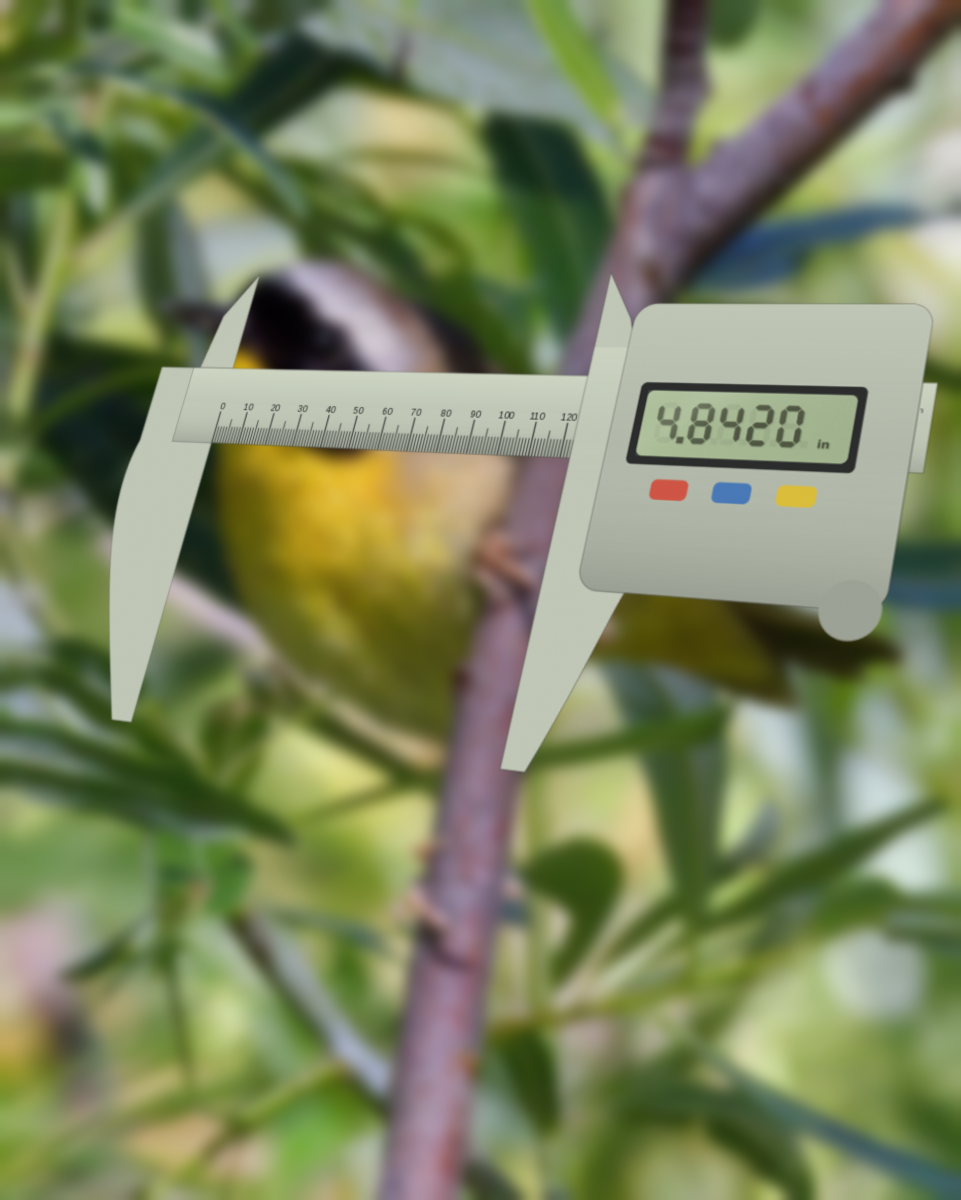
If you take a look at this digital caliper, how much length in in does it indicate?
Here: 4.8420 in
